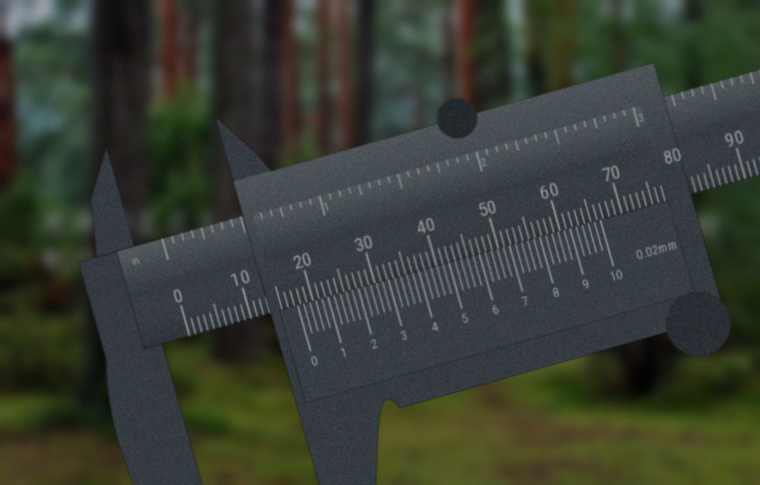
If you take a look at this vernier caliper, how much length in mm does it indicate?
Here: 17.5 mm
